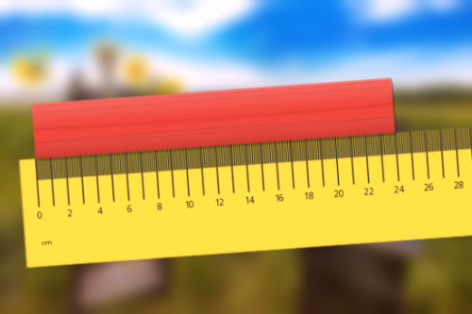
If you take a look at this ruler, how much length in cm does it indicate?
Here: 24 cm
